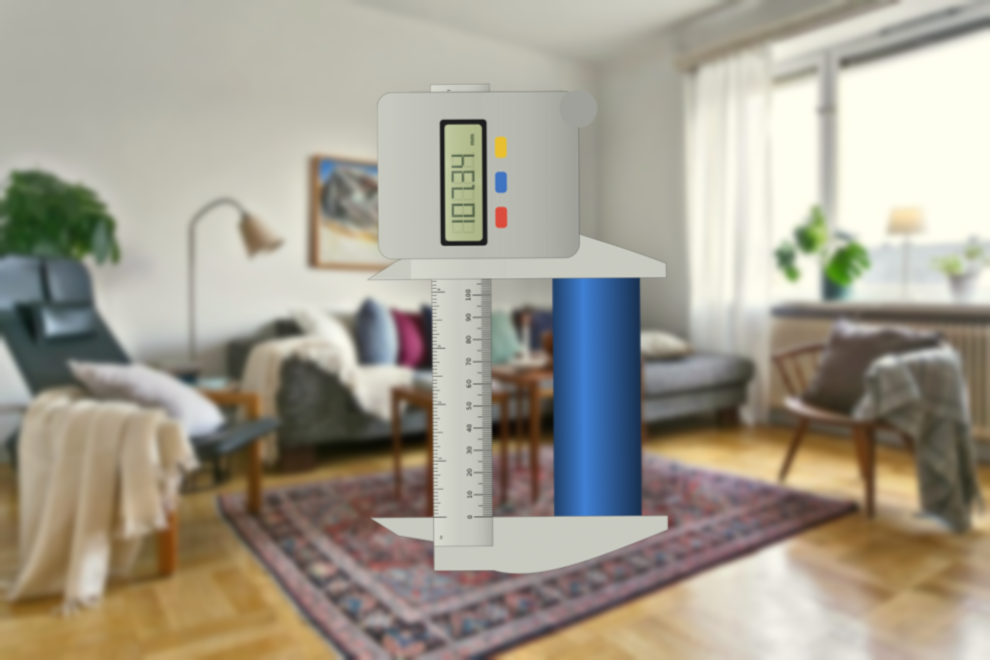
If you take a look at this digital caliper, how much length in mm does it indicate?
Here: 107.34 mm
